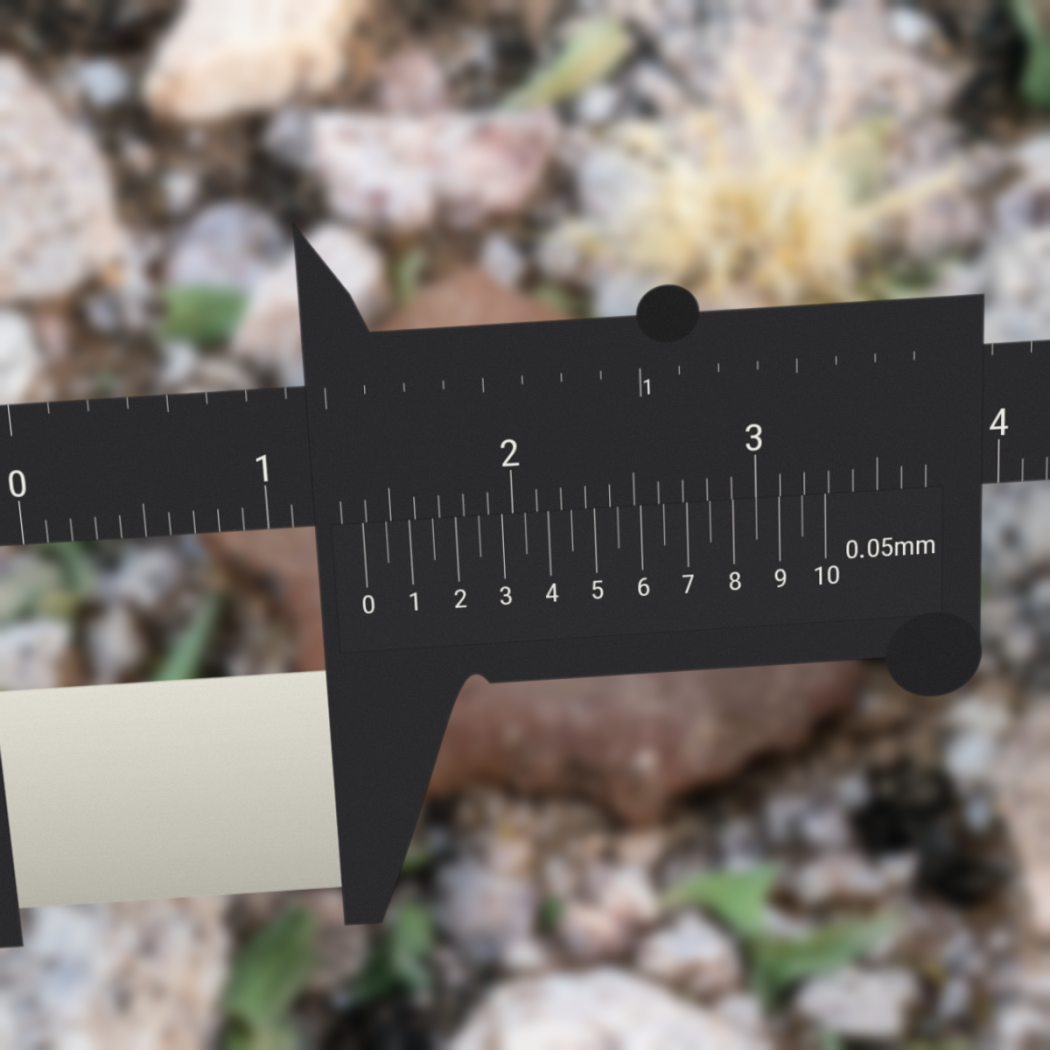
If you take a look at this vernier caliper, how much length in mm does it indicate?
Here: 13.85 mm
